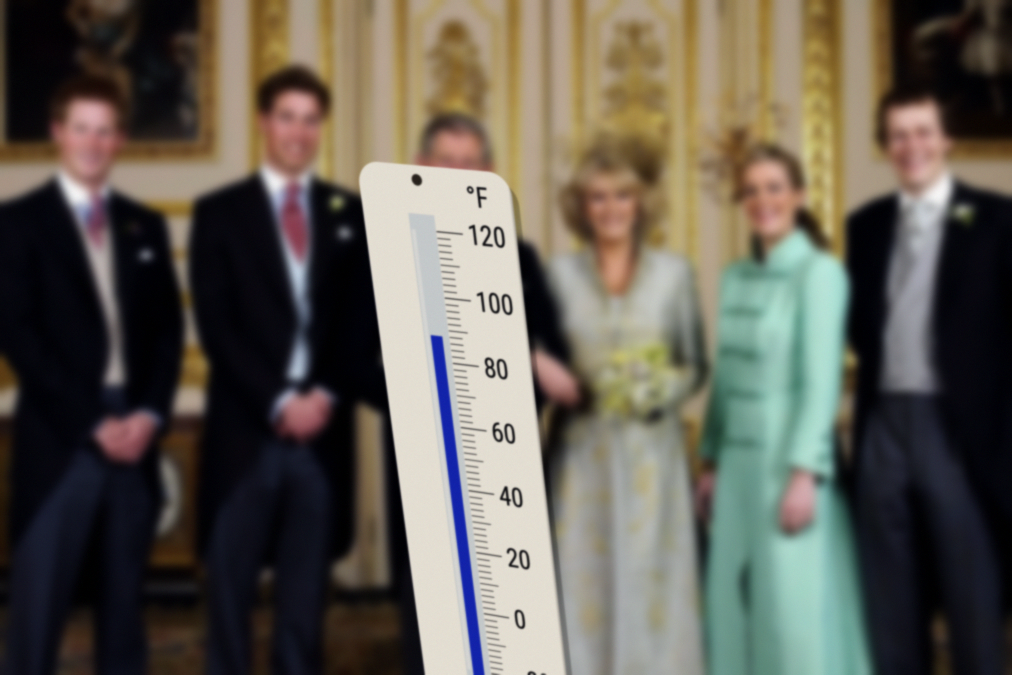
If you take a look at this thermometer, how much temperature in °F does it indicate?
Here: 88 °F
